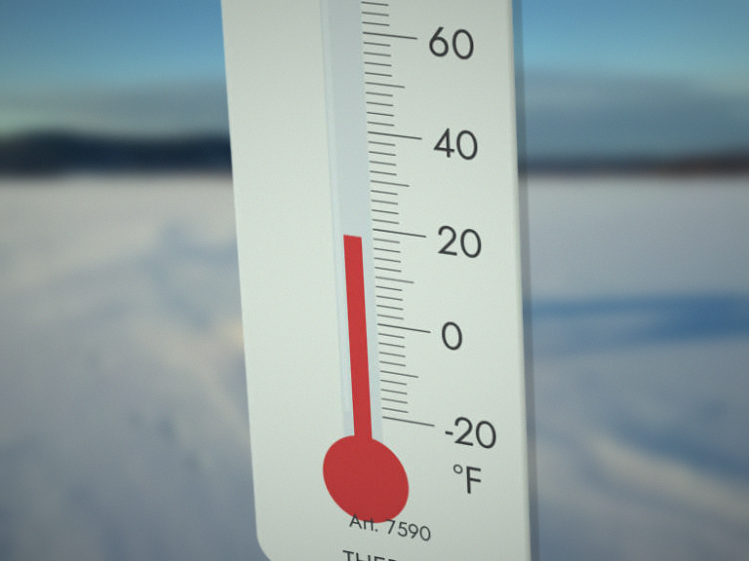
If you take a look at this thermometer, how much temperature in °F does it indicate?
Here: 18 °F
